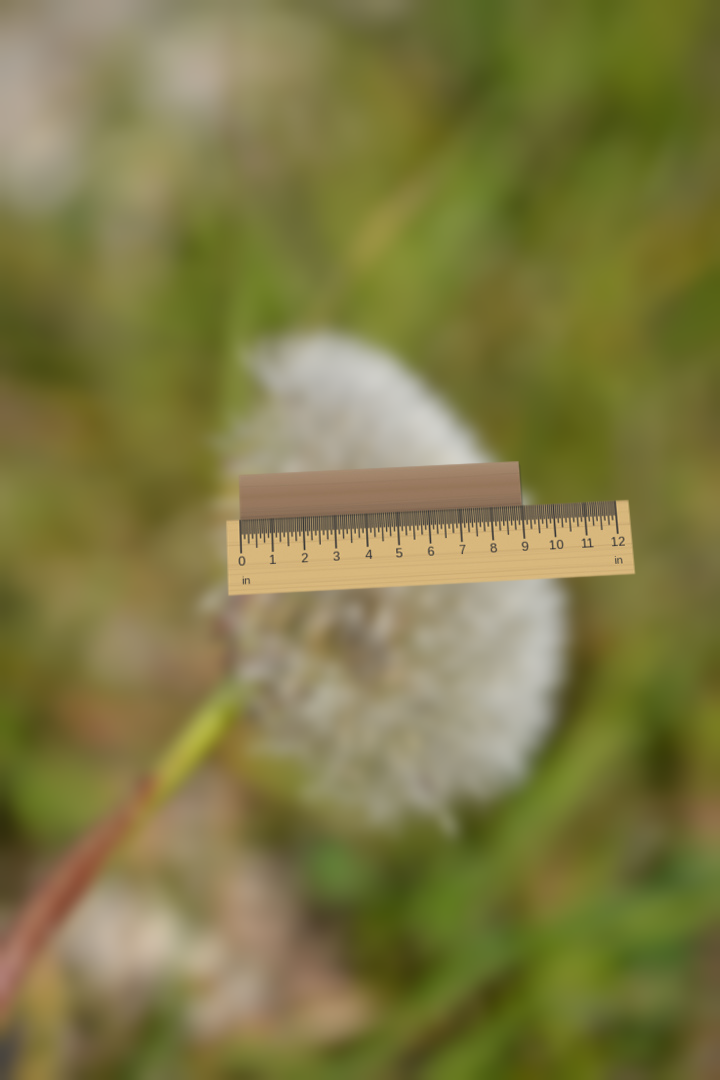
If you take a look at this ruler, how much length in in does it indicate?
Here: 9 in
